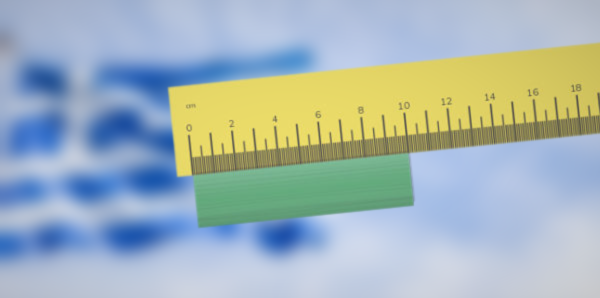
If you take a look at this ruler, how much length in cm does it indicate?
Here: 10 cm
